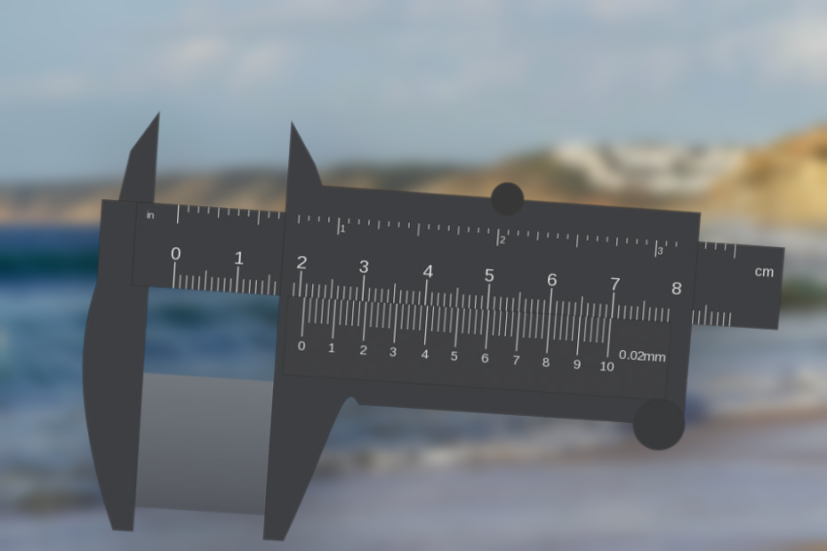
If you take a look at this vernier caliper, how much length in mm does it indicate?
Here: 20.8 mm
